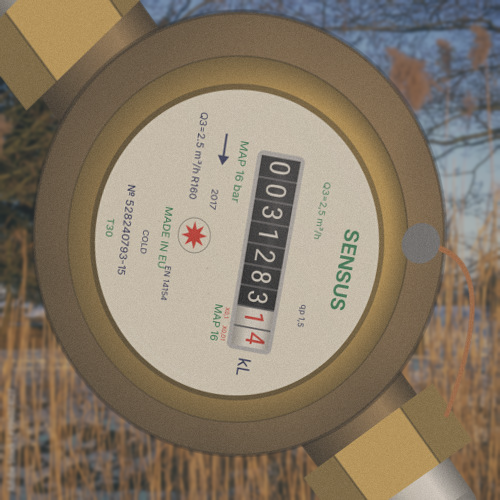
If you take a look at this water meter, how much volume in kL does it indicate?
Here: 31283.14 kL
